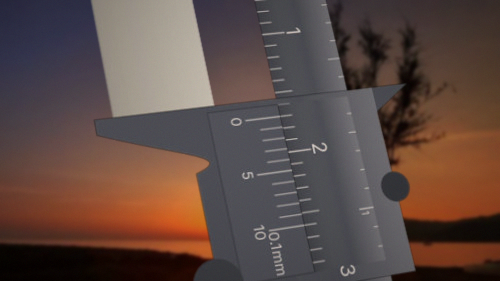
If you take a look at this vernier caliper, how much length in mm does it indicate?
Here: 17.0 mm
